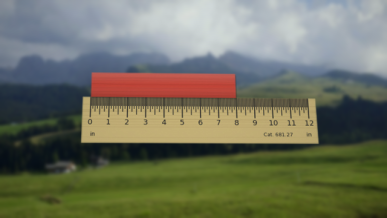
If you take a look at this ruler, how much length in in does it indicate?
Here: 8 in
